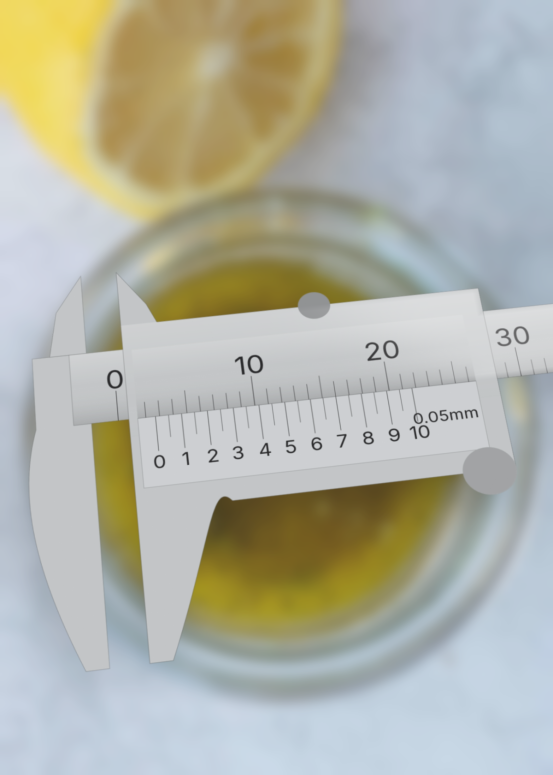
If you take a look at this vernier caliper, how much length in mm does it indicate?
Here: 2.7 mm
